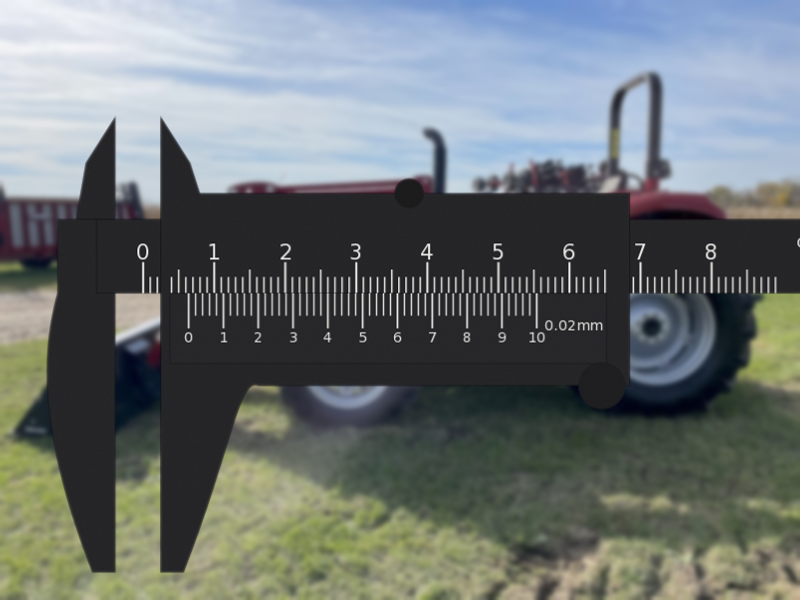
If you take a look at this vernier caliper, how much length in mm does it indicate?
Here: 6.4 mm
